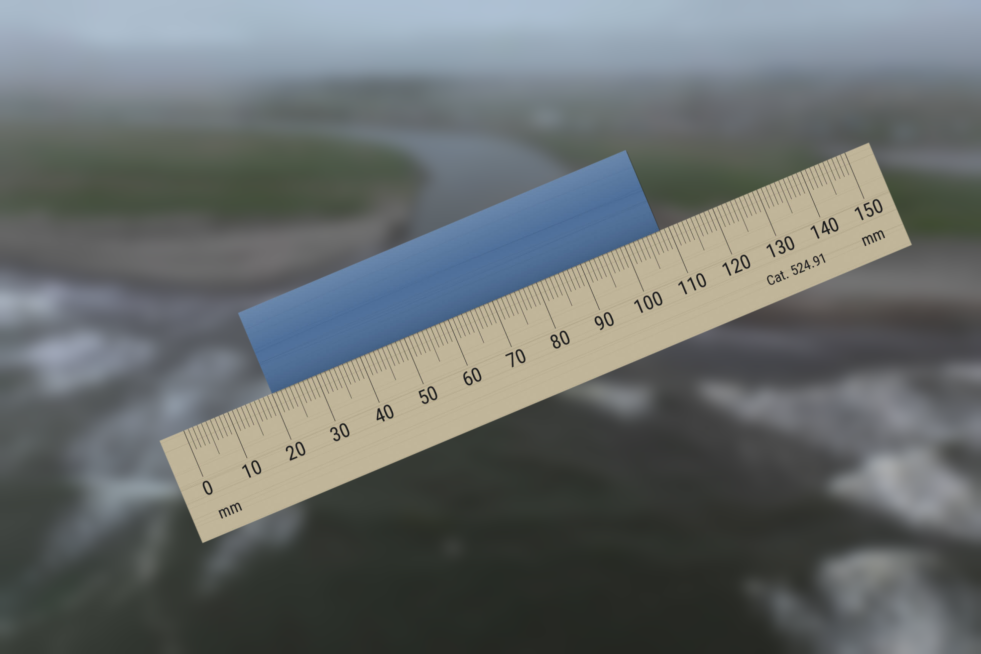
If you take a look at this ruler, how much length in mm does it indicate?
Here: 88 mm
